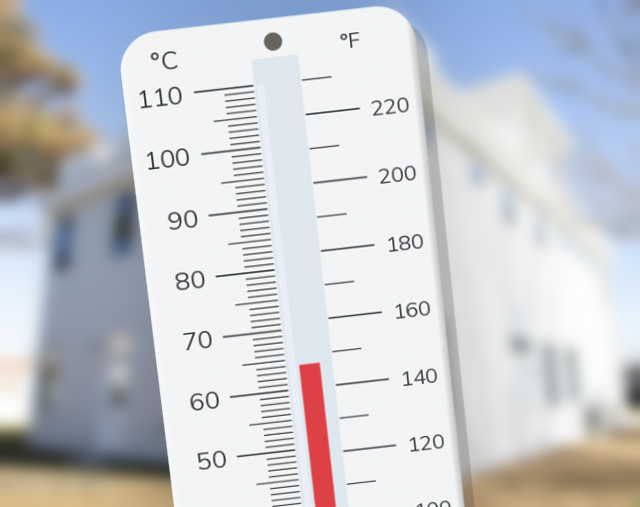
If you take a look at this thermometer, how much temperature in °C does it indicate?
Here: 64 °C
